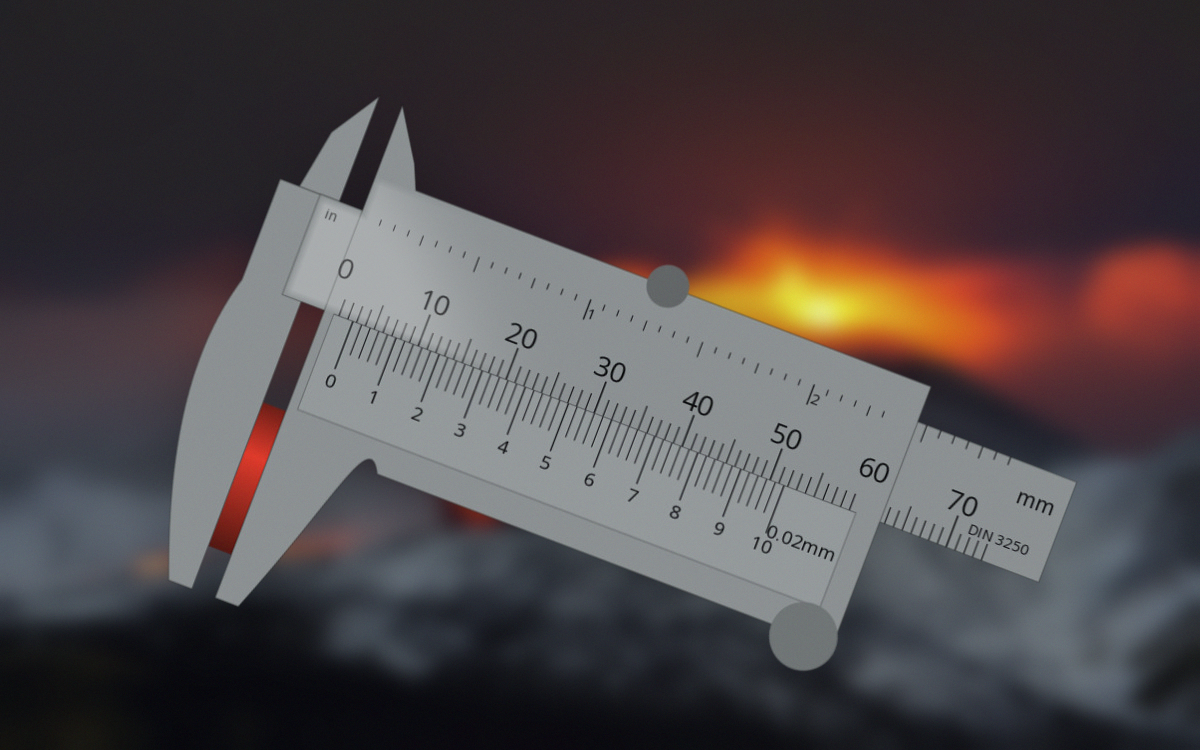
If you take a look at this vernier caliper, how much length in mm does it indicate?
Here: 2.6 mm
